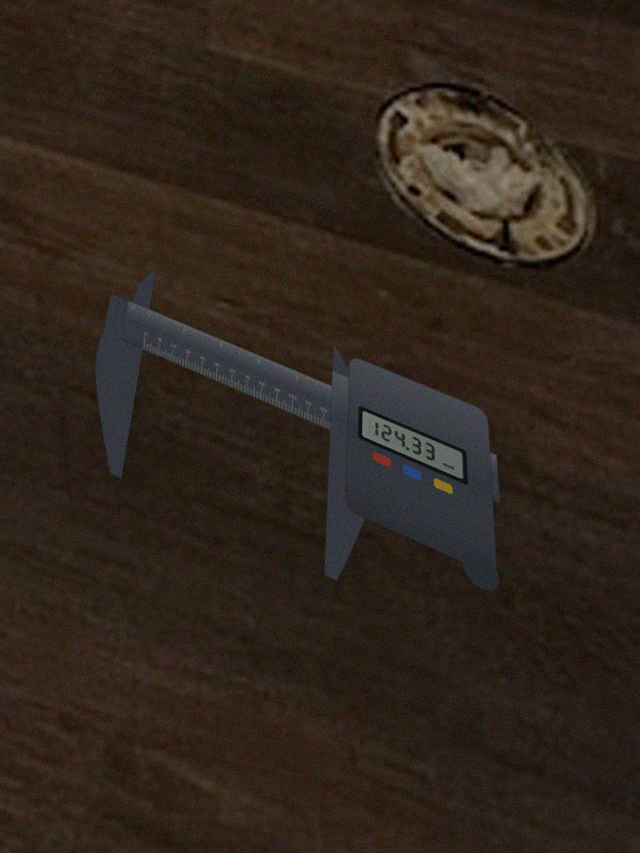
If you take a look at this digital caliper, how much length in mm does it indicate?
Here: 124.33 mm
